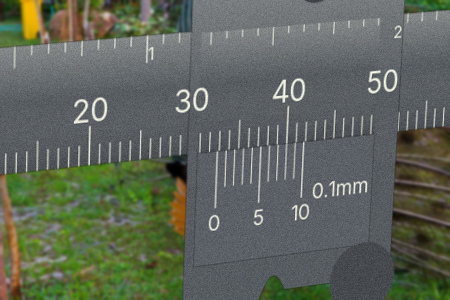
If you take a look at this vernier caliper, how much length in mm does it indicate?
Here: 32.8 mm
